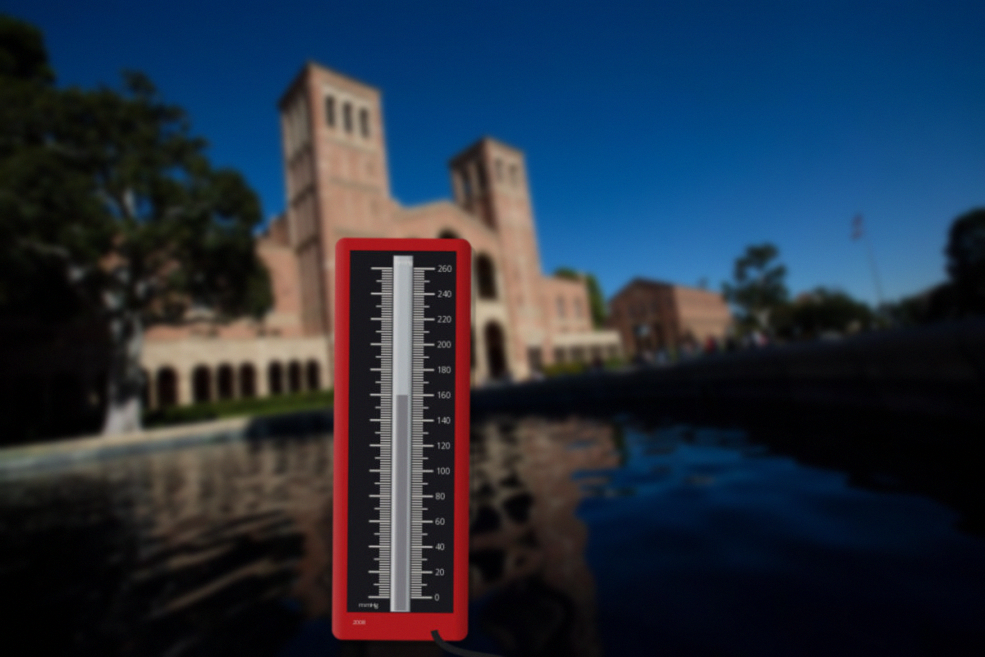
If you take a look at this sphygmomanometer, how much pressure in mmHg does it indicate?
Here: 160 mmHg
